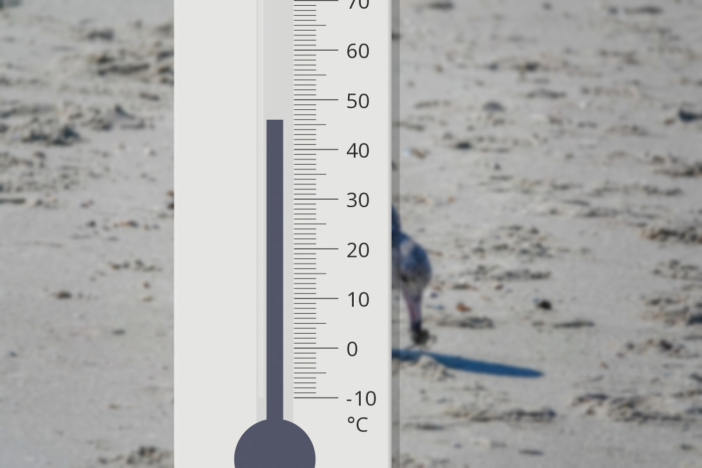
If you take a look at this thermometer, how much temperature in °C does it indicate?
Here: 46 °C
